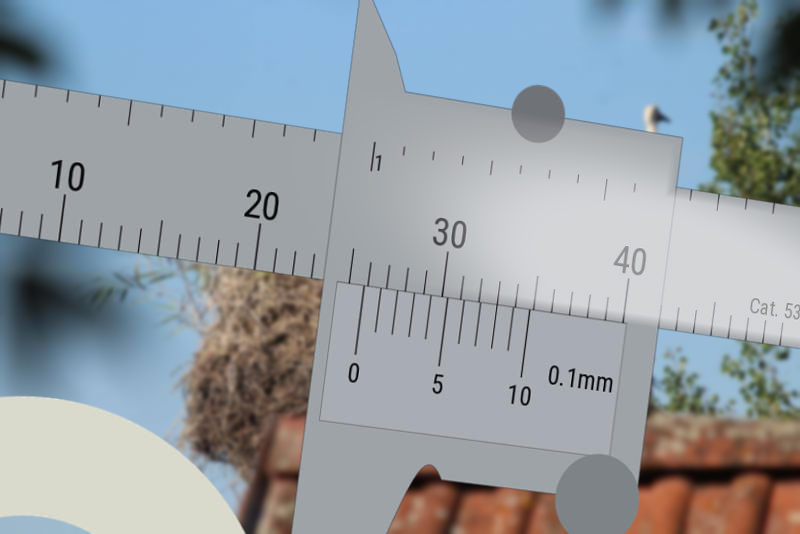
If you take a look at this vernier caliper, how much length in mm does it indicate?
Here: 25.8 mm
